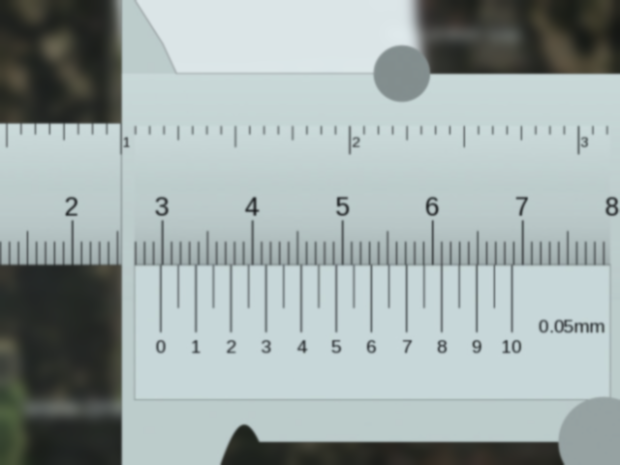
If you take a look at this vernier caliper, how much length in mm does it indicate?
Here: 29.8 mm
